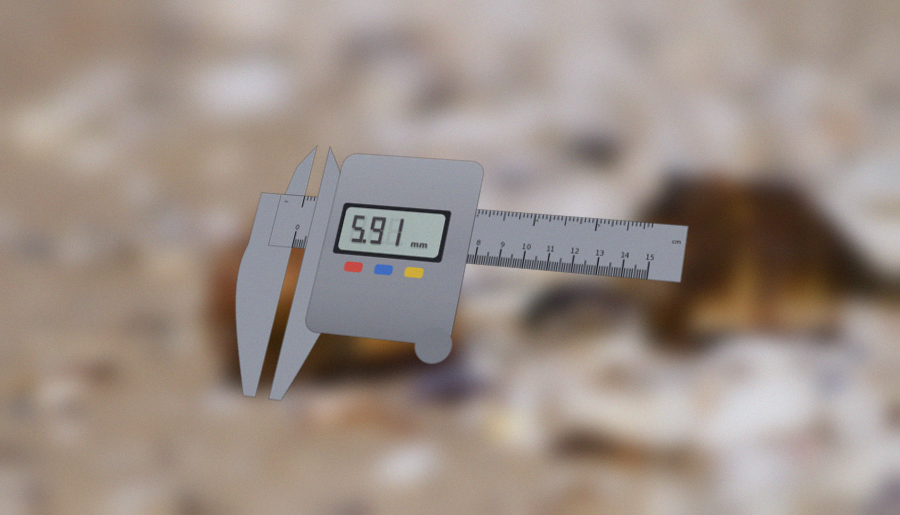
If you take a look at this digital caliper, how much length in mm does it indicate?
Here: 5.91 mm
